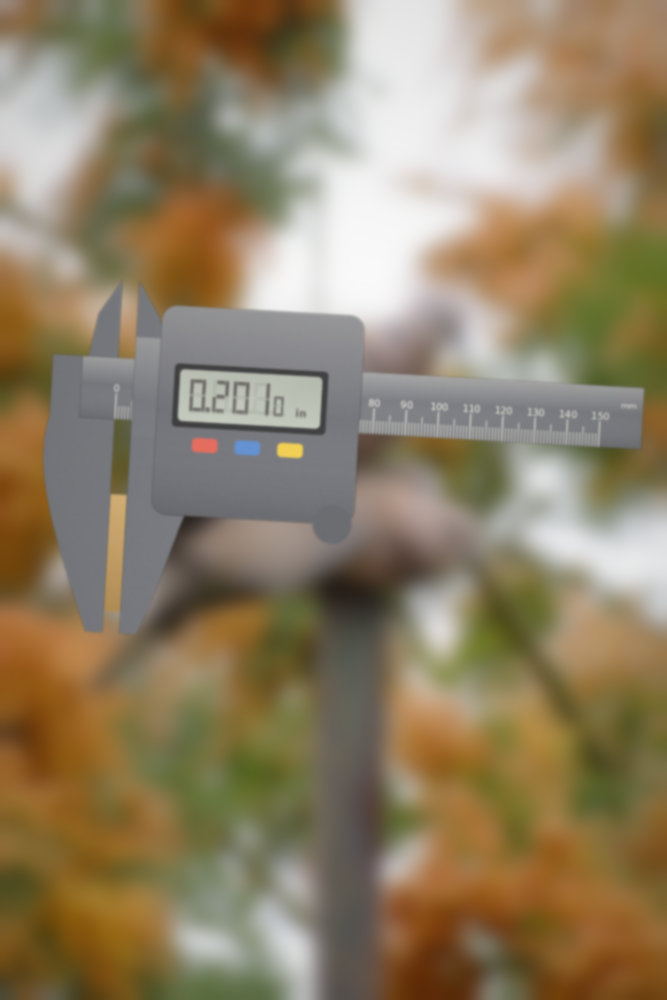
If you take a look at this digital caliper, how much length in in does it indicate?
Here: 0.2010 in
